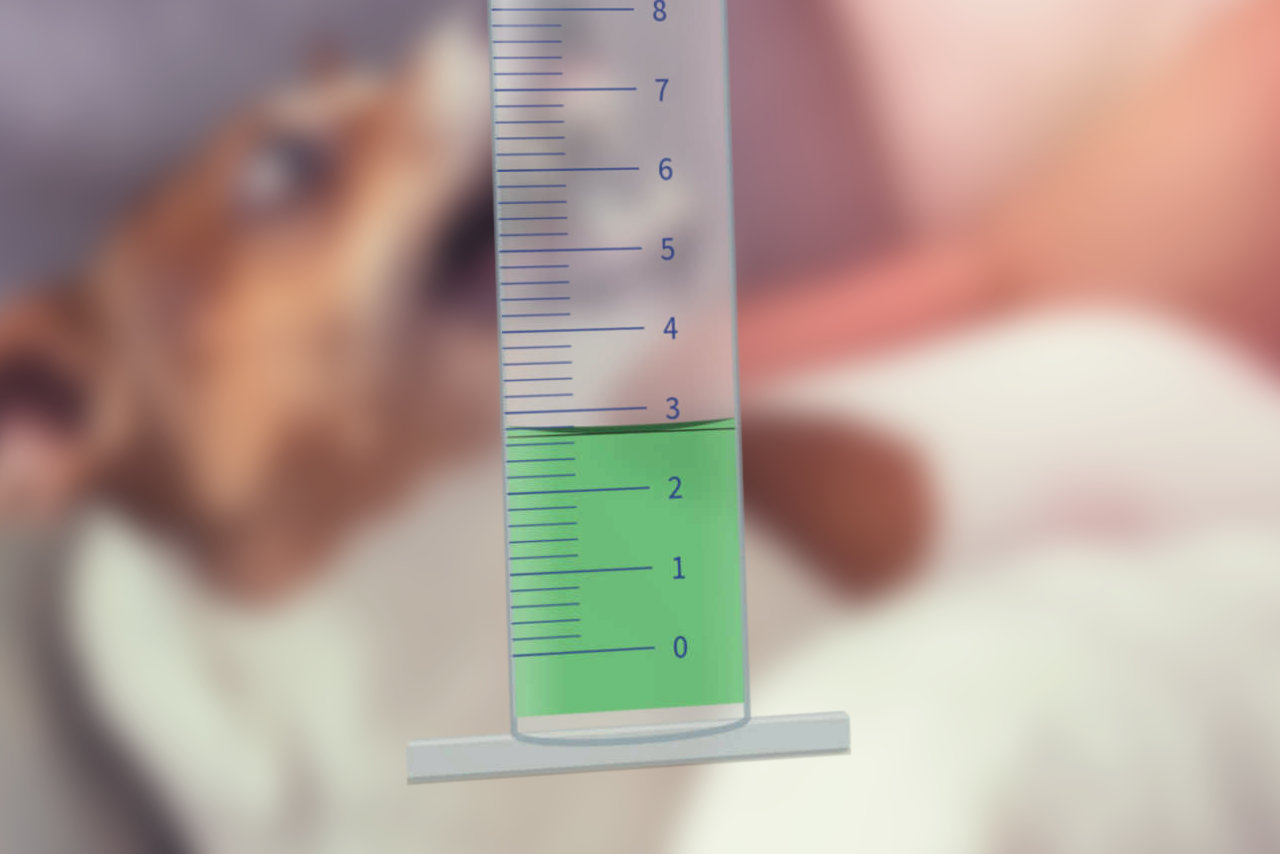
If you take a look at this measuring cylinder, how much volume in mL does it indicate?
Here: 2.7 mL
